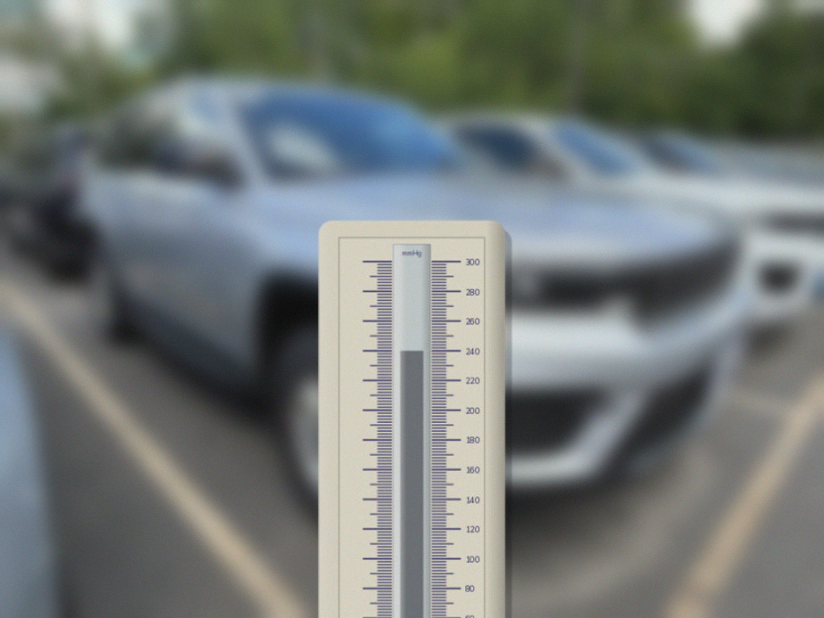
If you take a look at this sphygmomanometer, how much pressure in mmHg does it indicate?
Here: 240 mmHg
